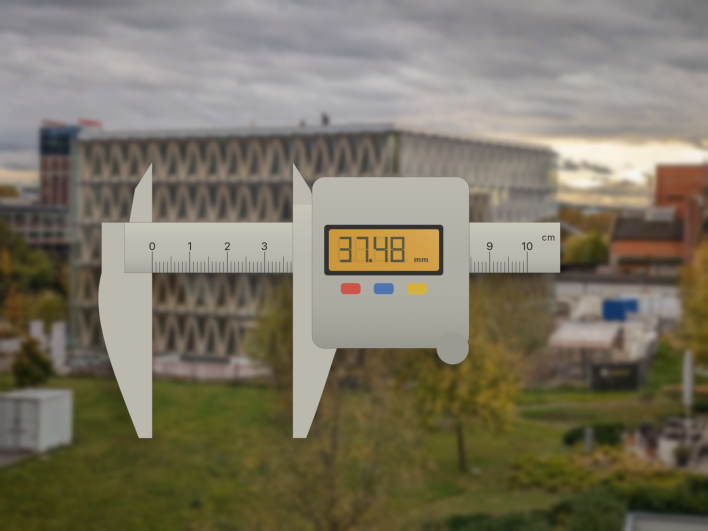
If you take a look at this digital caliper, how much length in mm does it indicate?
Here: 37.48 mm
